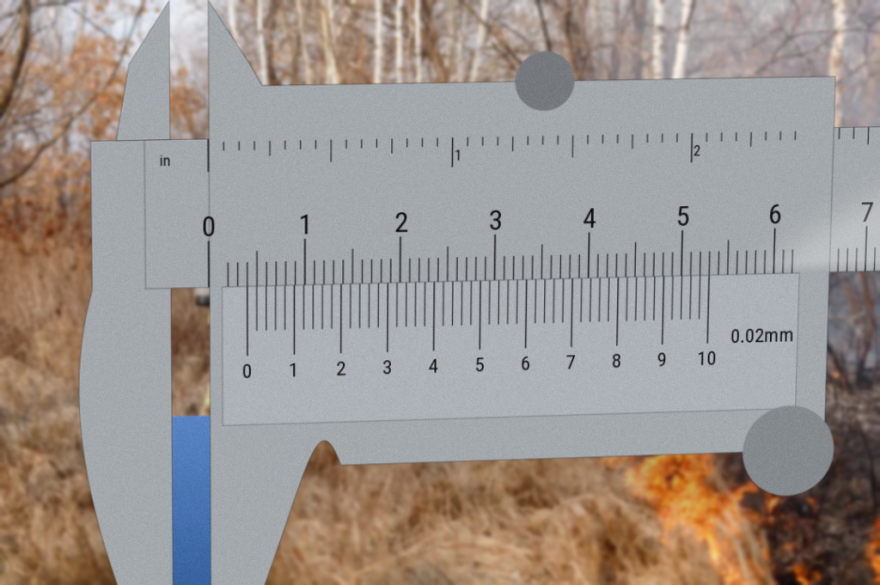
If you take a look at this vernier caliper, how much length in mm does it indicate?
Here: 4.0 mm
